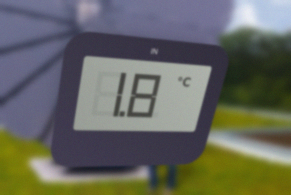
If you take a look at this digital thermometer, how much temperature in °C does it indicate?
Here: 1.8 °C
